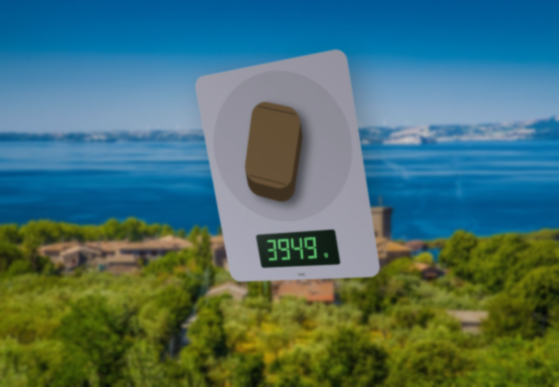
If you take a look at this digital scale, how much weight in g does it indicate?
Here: 3949 g
